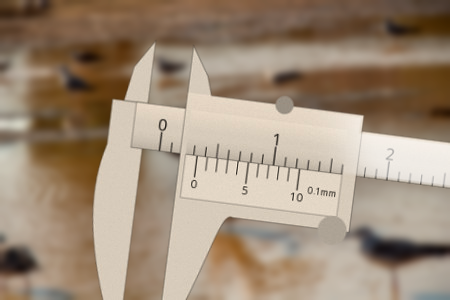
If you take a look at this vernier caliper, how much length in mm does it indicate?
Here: 3.3 mm
